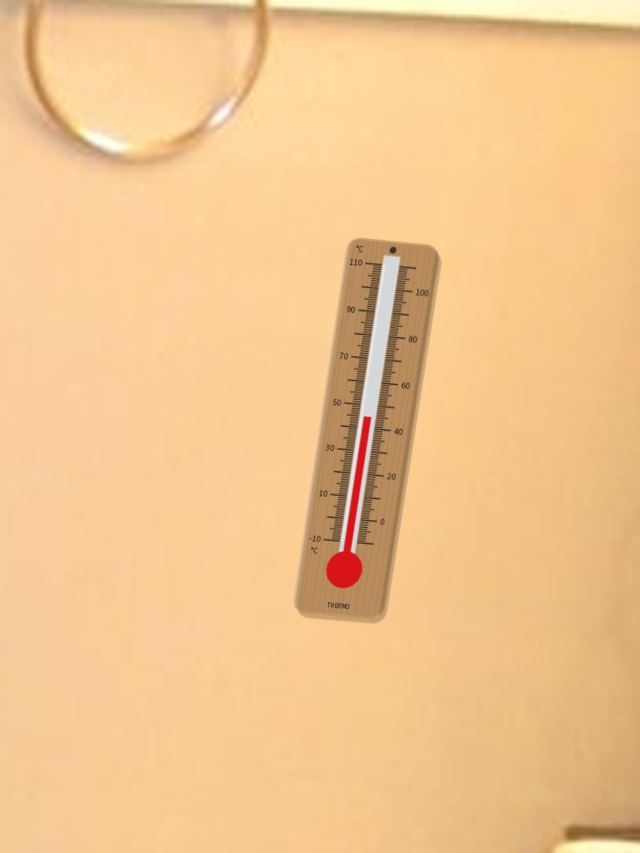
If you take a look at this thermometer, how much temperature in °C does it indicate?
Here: 45 °C
